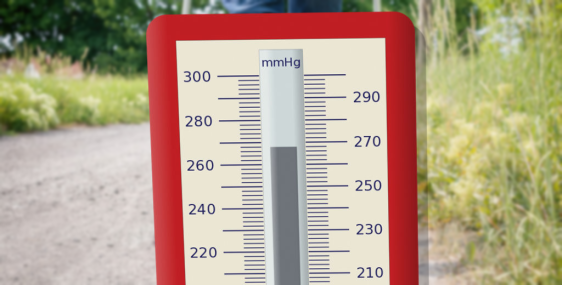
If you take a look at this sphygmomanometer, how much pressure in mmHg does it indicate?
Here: 268 mmHg
